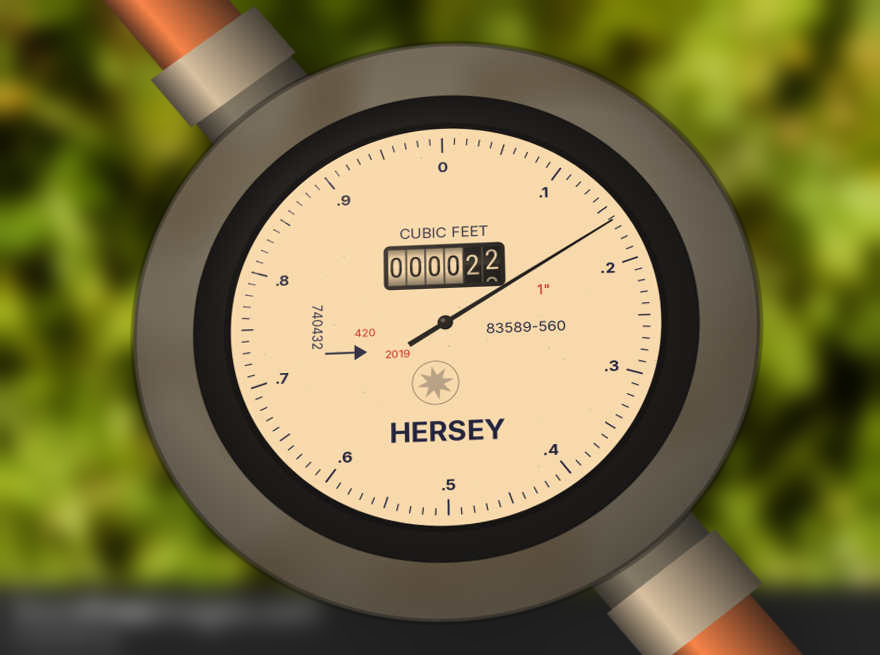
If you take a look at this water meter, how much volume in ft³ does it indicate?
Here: 22.16 ft³
